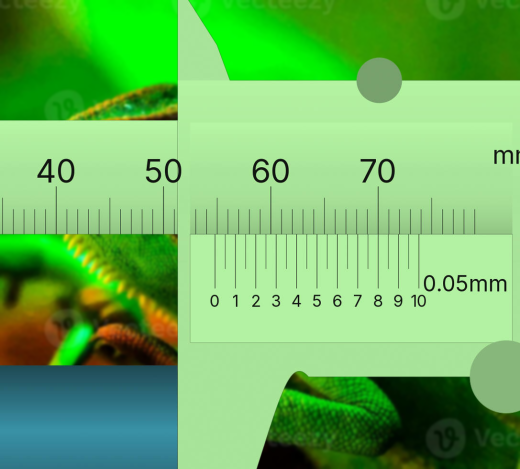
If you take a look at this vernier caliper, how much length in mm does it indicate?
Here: 54.8 mm
